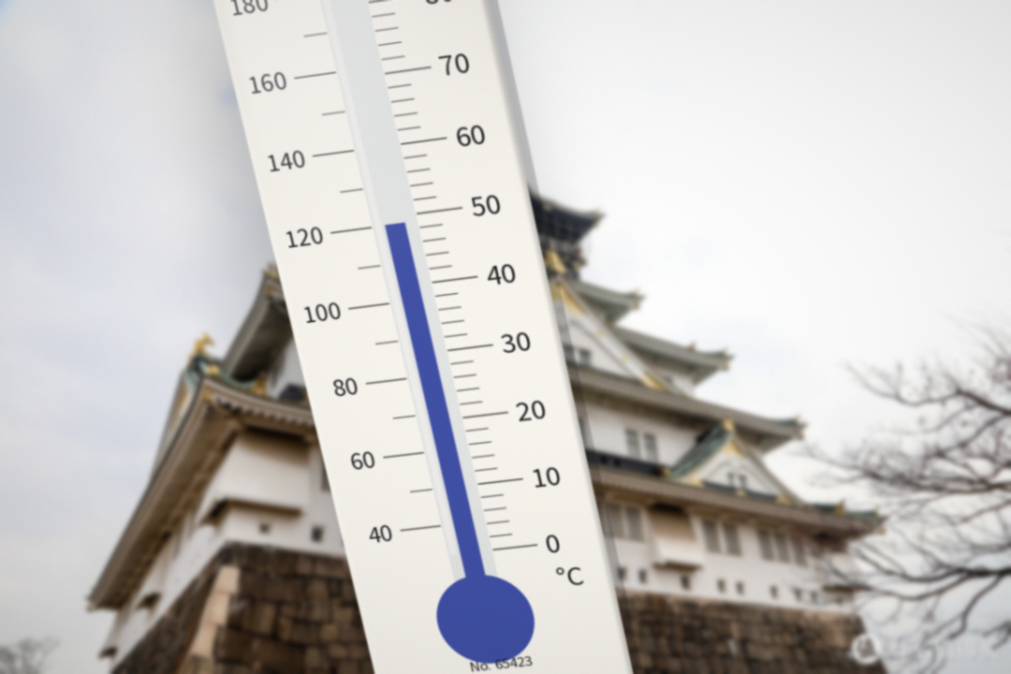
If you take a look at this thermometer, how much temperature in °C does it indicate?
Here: 49 °C
